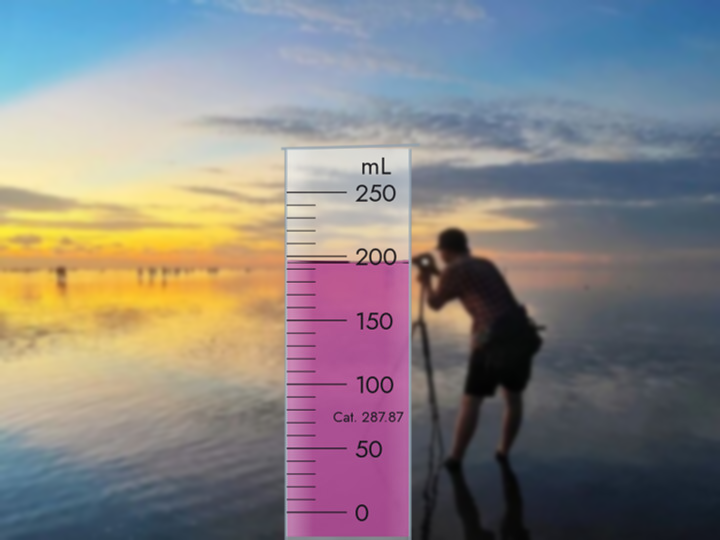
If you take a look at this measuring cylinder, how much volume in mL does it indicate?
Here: 195 mL
